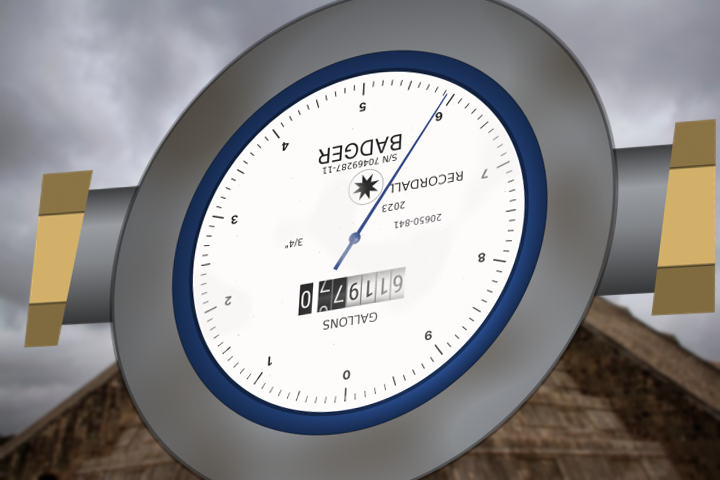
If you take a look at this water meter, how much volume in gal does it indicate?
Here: 6119765.9 gal
